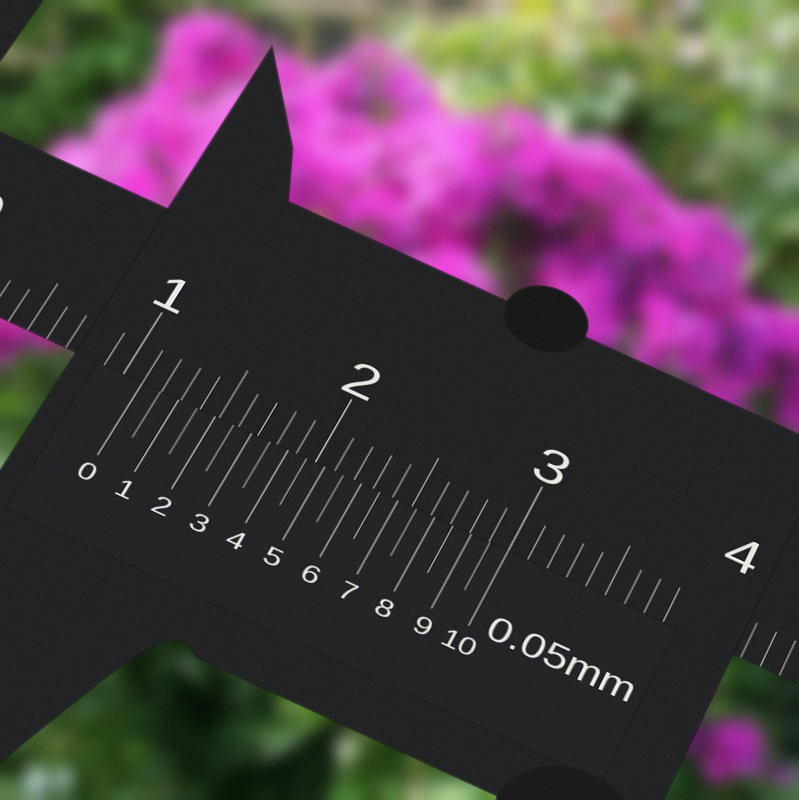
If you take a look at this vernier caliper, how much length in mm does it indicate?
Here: 11.0 mm
